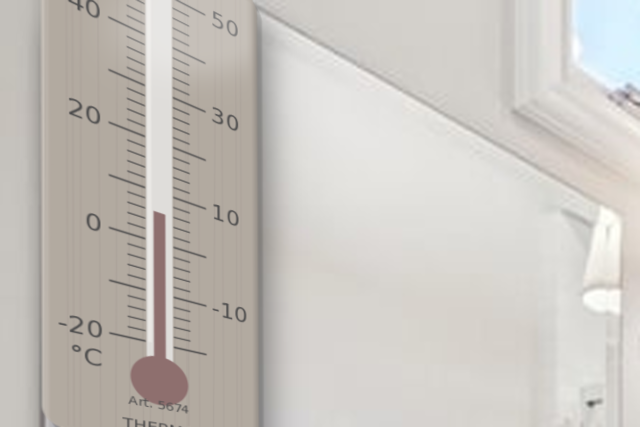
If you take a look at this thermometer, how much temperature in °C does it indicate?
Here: 6 °C
